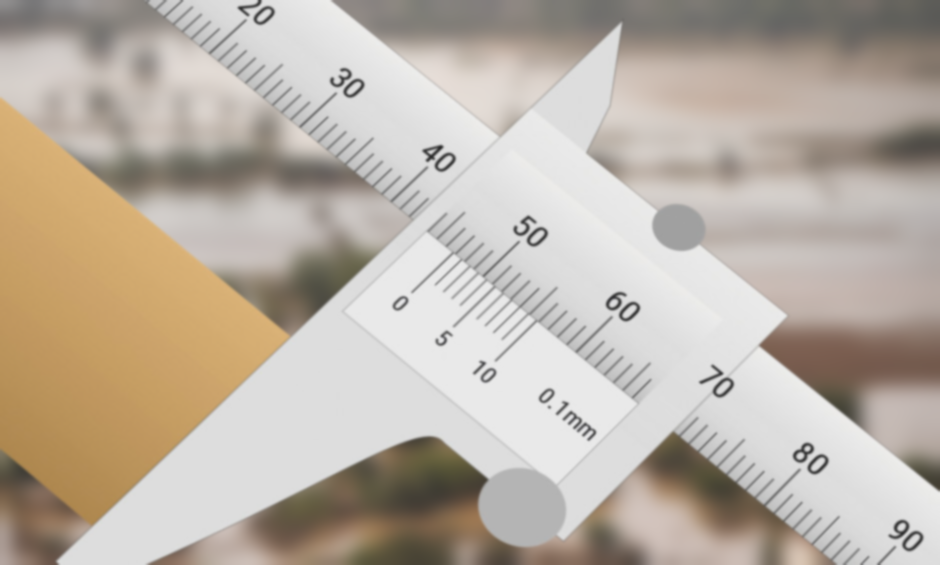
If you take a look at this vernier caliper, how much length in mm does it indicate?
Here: 46.8 mm
